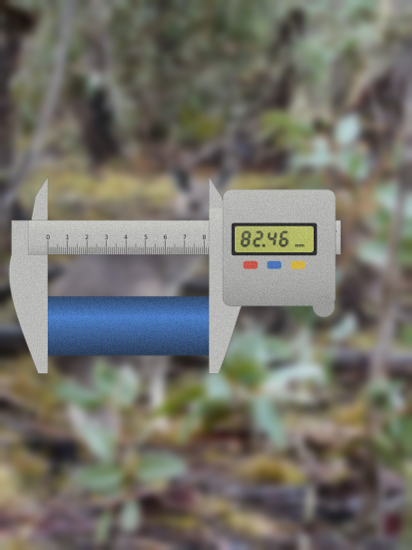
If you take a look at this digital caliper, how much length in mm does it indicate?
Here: 82.46 mm
